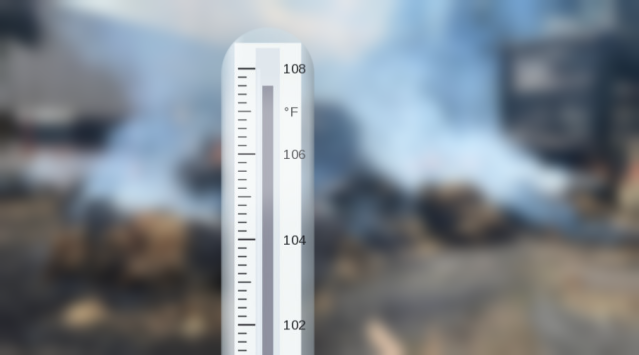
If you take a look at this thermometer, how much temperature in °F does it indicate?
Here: 107.6 °F
